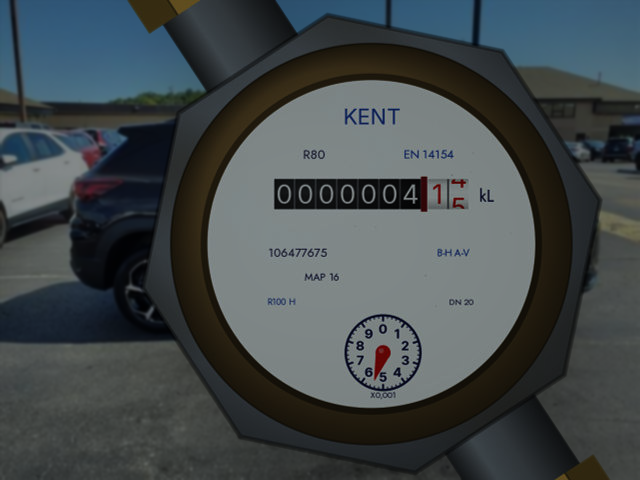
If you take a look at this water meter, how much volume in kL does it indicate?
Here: 4.145 kL
